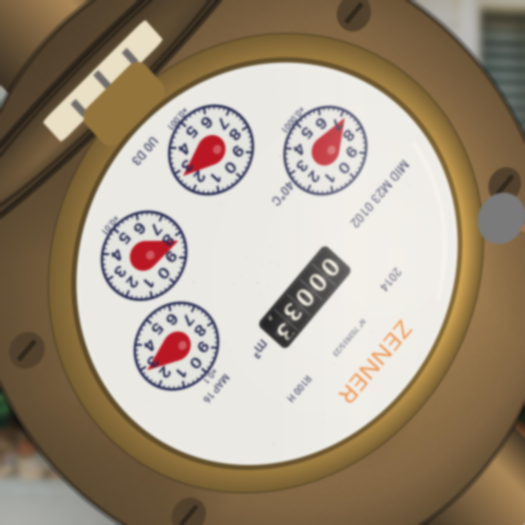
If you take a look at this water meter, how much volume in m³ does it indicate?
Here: 33.2827 m³
